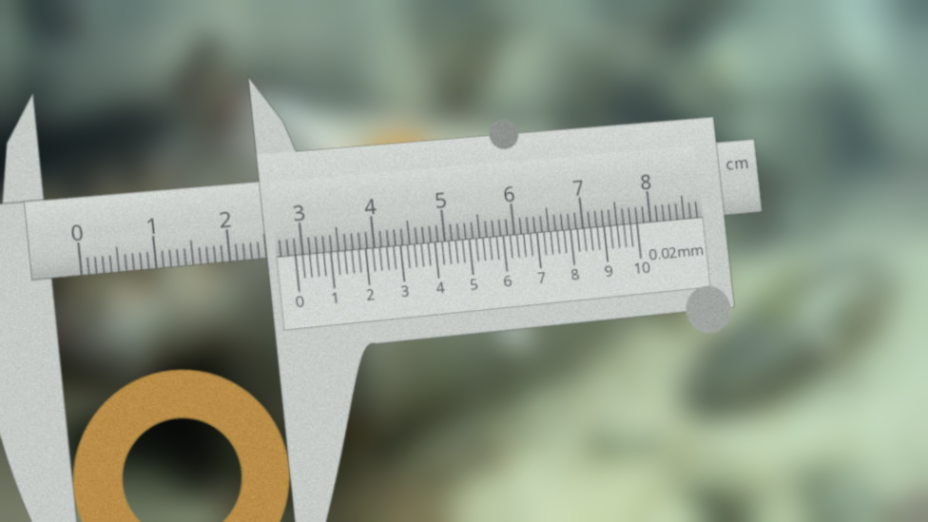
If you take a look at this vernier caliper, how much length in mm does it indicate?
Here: 29.0 mm
